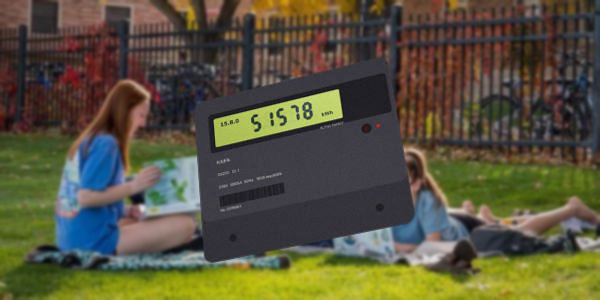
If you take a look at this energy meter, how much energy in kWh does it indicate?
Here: 51578 kWh
